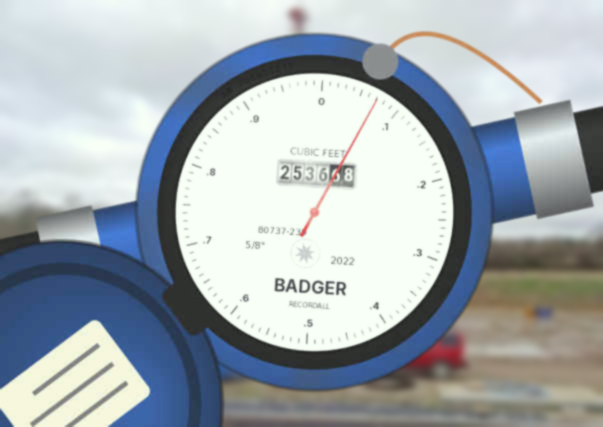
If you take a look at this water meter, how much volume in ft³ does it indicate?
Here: 253668.07 ft³
